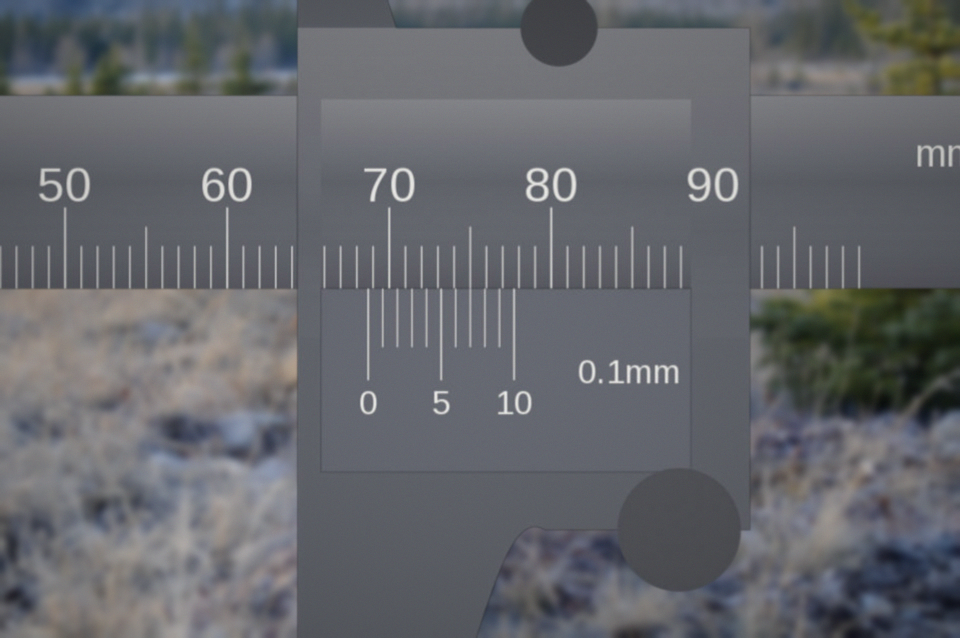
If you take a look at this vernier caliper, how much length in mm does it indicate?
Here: 68.7 mm
